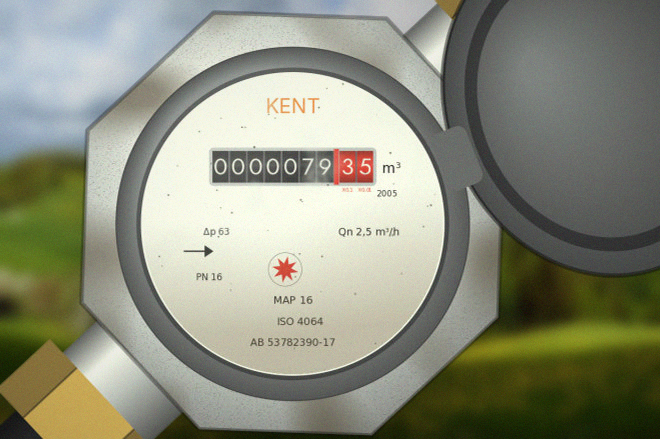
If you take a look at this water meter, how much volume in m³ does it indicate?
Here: 79.35 m³
